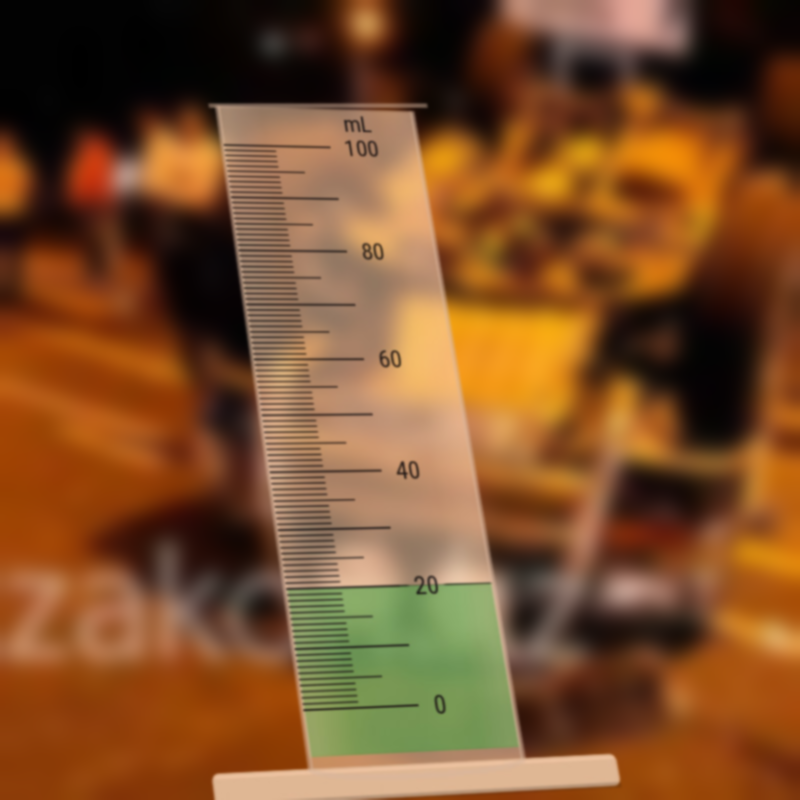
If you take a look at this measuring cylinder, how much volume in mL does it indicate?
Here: 20 mL
